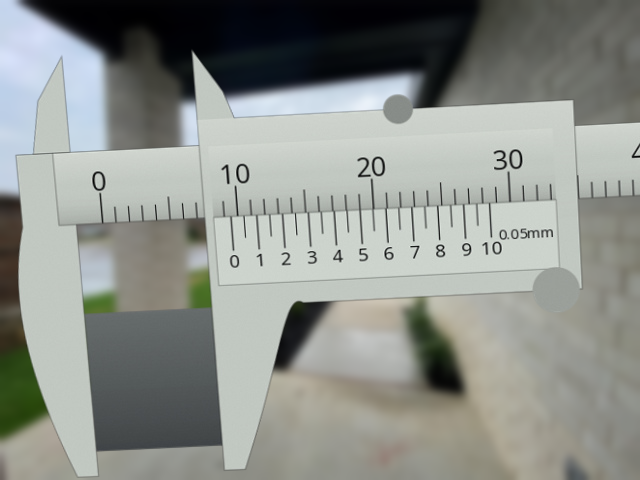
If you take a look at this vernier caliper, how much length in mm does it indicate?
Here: 9.5 mm
